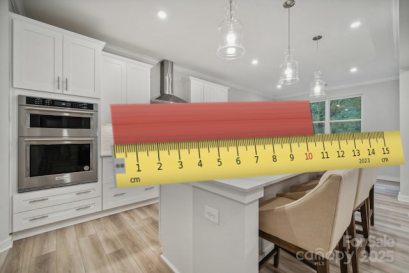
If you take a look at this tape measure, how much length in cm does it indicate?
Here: 10.5 cm
